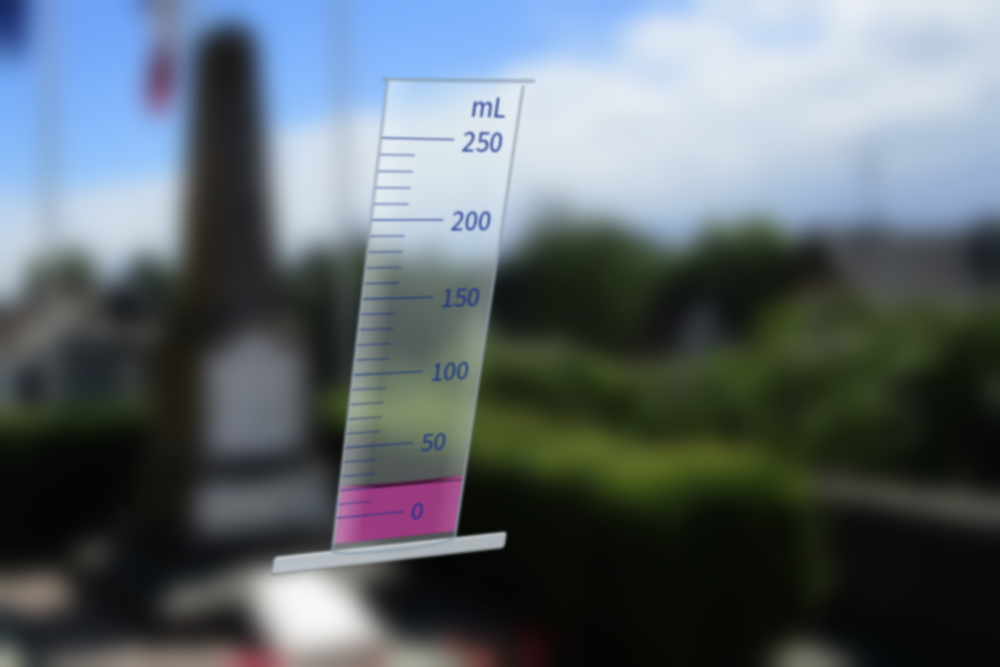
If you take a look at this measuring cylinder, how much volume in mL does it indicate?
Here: 20 mL
